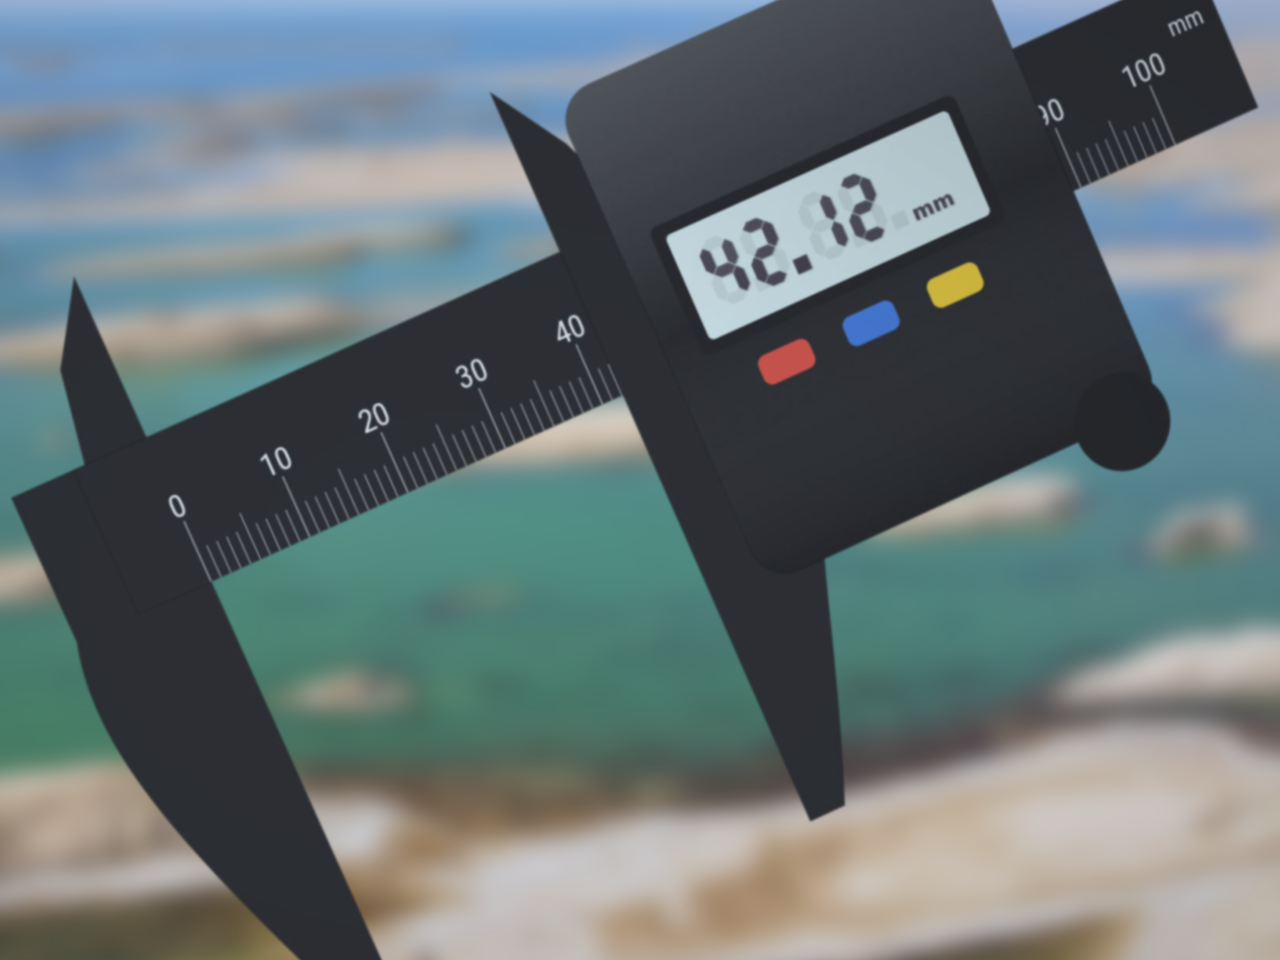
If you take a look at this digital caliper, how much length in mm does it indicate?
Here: 42.12 mm
